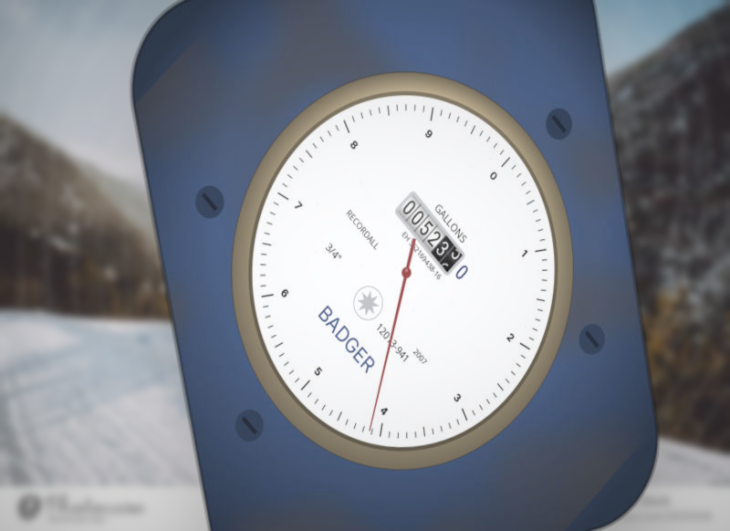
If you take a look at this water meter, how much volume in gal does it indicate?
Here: 52354.1 gal
